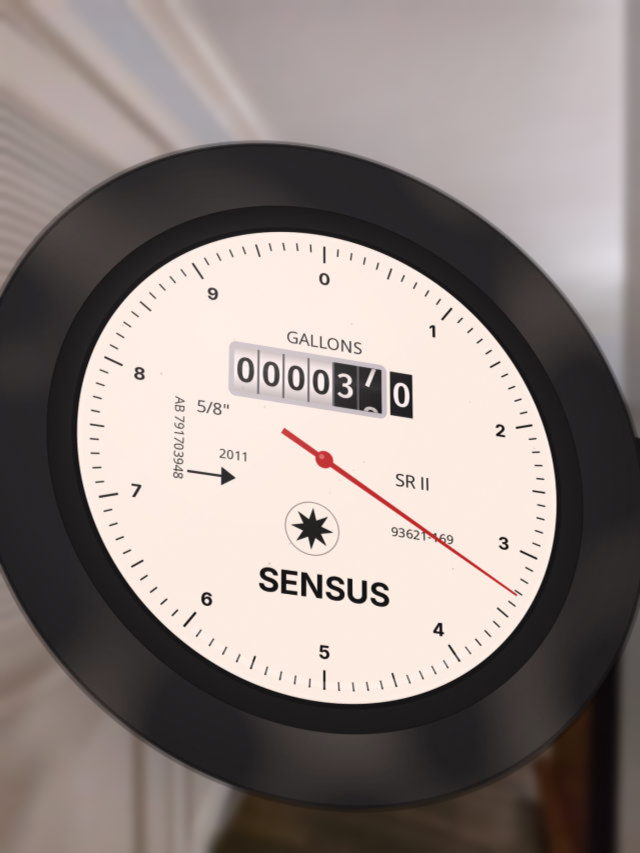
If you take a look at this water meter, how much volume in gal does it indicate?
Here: 373.3 gal
